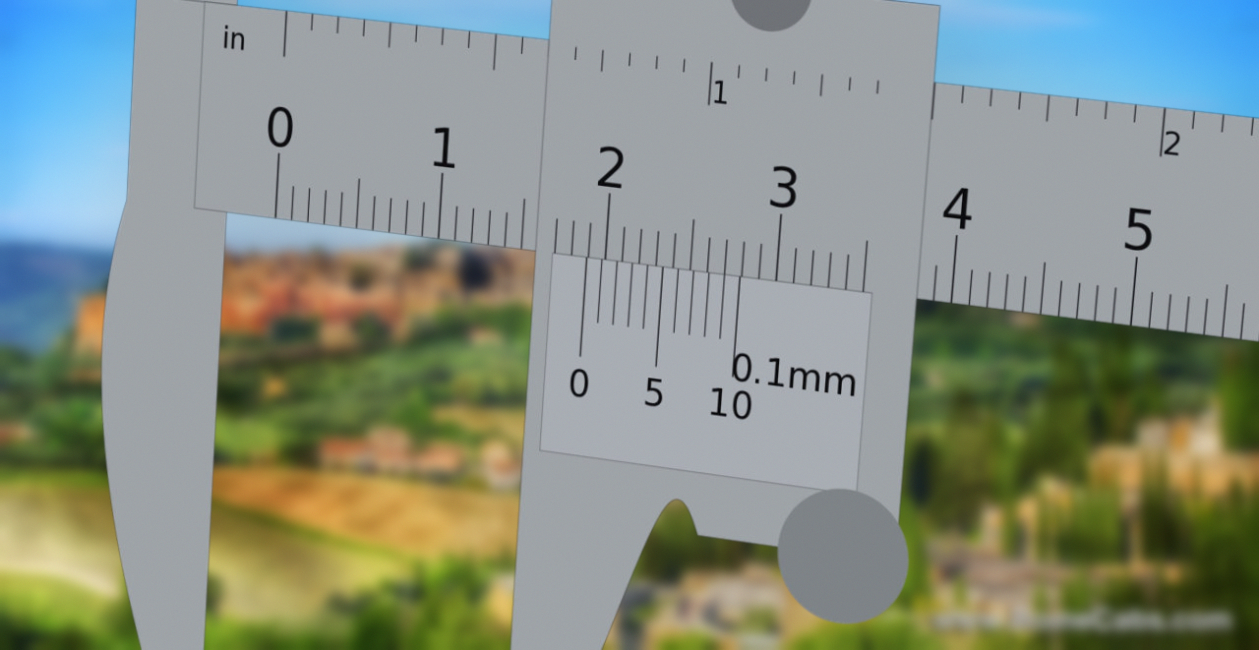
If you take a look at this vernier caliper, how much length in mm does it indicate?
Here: 18.9 mm
